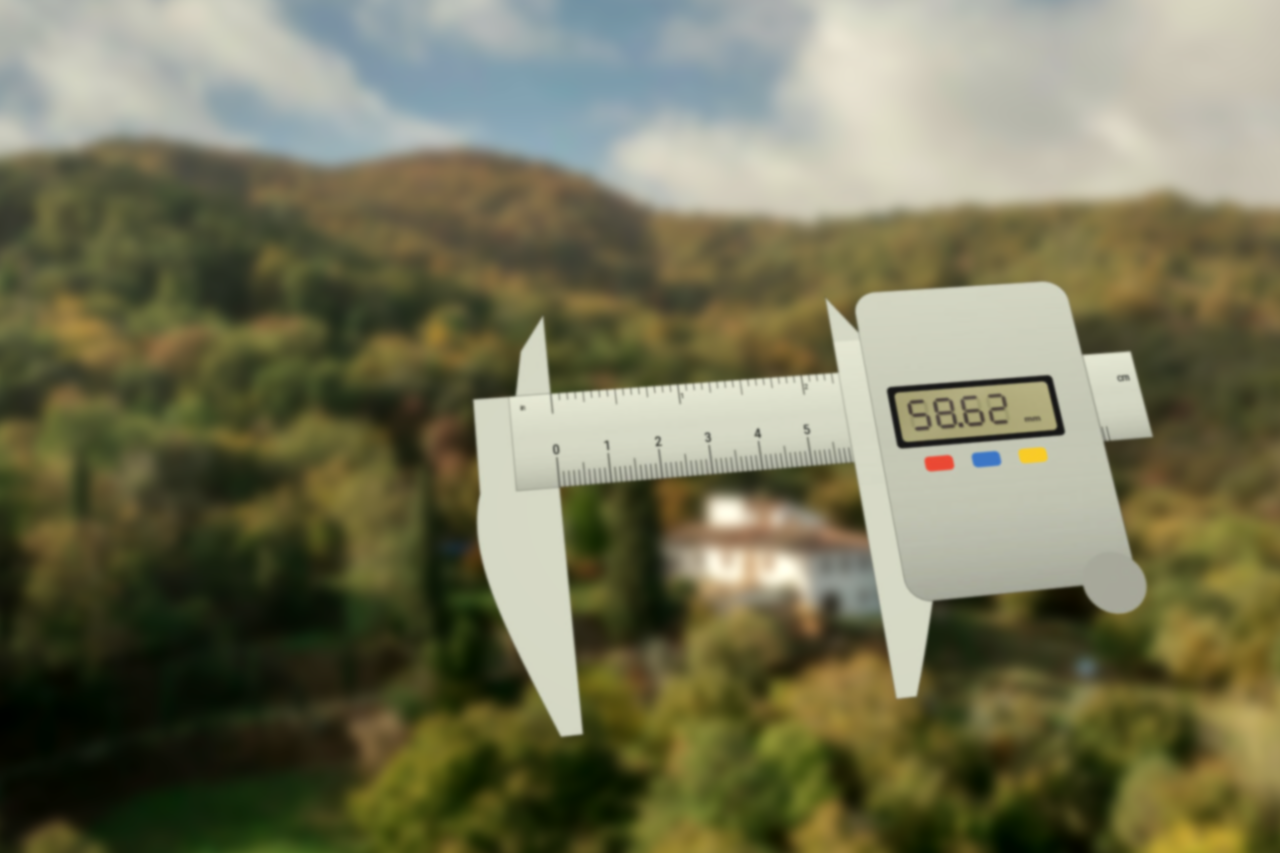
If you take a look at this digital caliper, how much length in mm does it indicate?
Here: 58.62 mm
